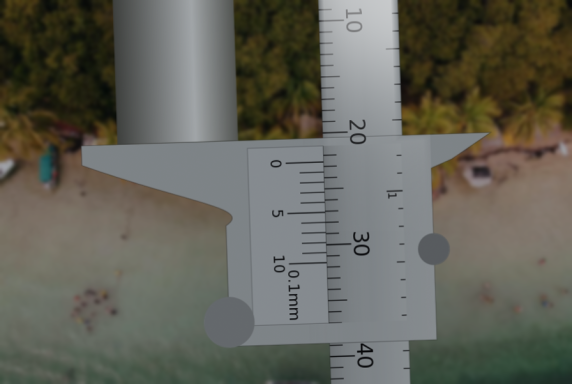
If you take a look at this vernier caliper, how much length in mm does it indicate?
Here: 22.6 mm
